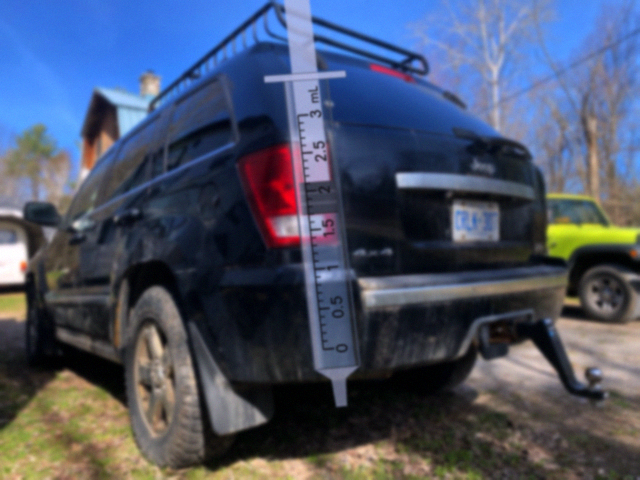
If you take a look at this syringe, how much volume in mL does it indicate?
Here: 1.7 mL
